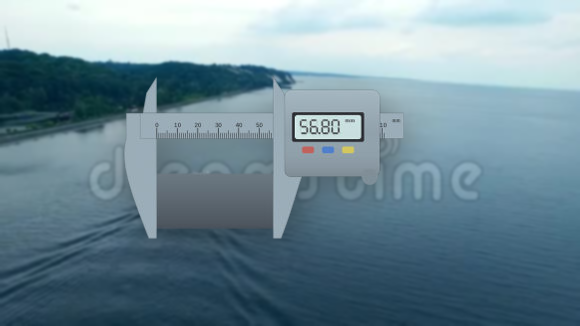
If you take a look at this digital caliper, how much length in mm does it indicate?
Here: 56.80 mm
